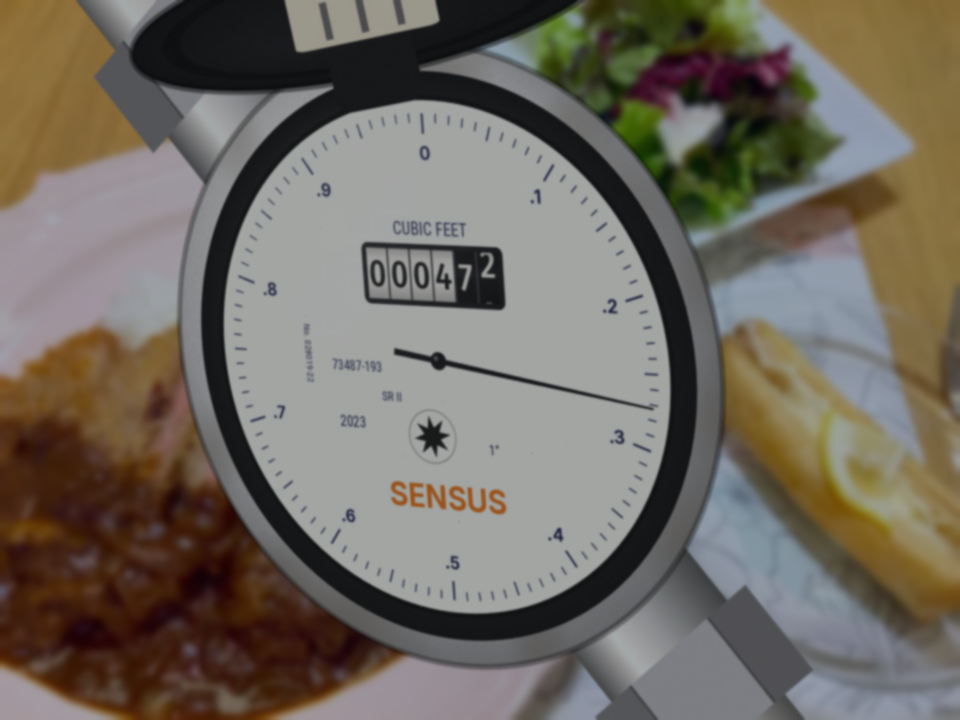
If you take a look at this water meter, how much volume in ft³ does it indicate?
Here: 472.27 ft³
